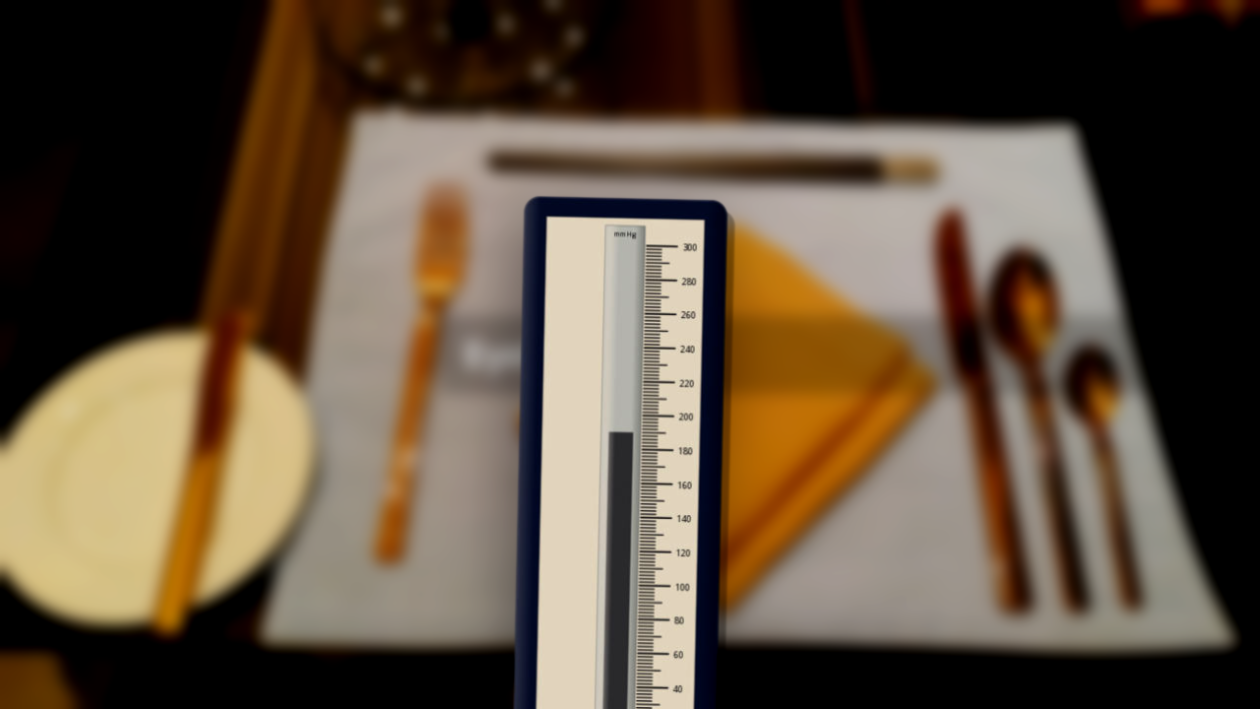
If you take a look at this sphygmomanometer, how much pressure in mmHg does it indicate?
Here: 190 mmHg
